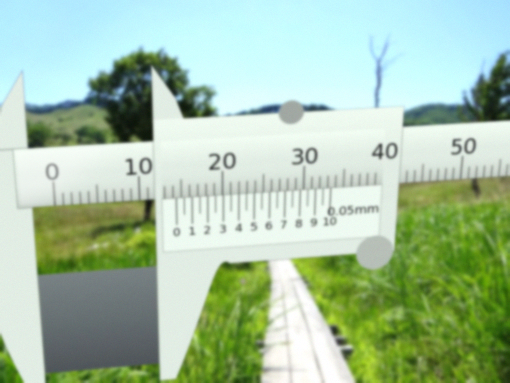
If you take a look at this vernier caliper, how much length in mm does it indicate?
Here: 14.4 mm
